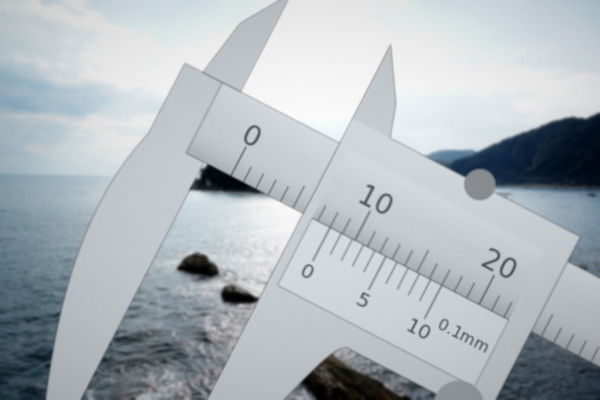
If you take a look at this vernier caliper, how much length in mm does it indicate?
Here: 8.0 mm
